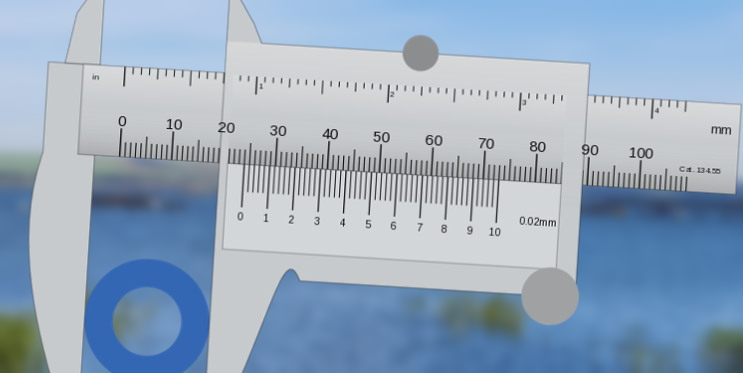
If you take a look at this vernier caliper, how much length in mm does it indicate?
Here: 24.0 mm
